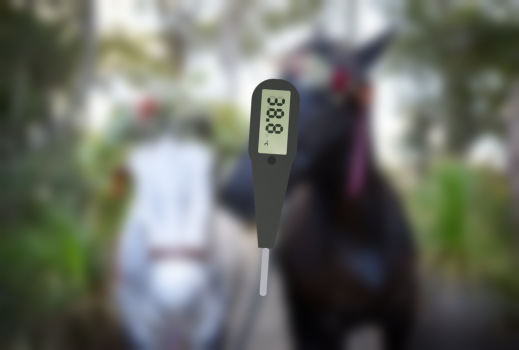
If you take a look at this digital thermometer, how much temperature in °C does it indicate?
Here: 38.8 °C
